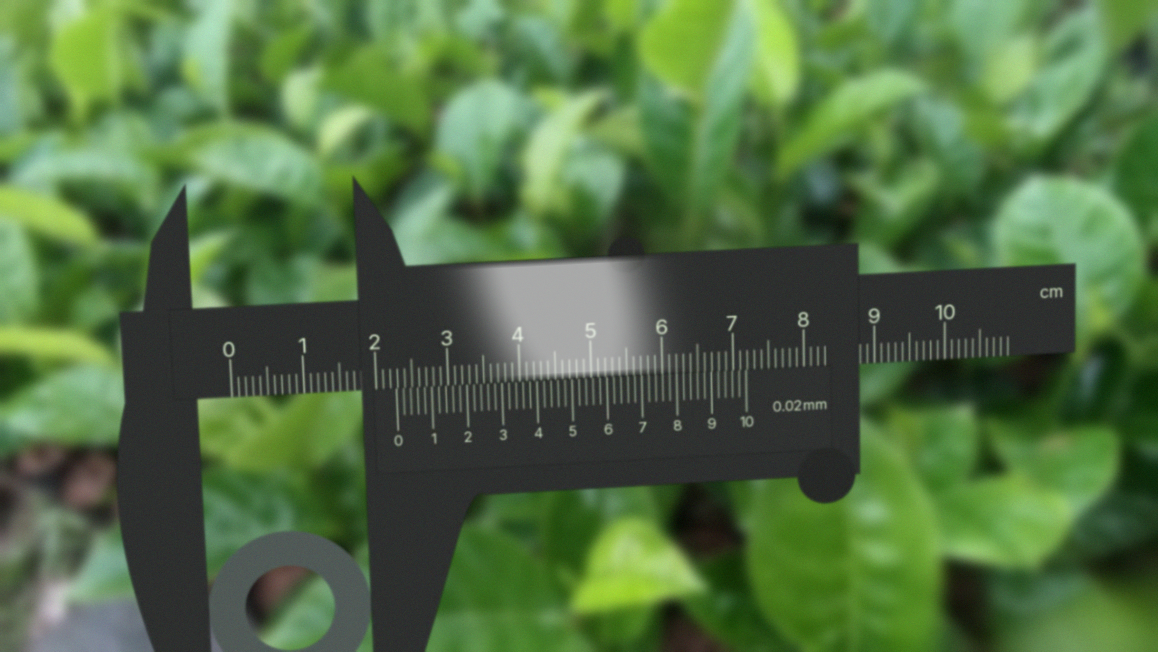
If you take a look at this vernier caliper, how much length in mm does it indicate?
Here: 22.8 mm
